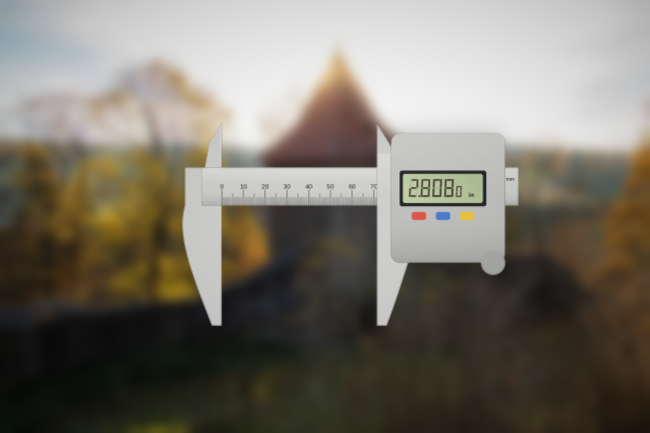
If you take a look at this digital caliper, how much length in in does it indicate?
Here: 2.8080 in
